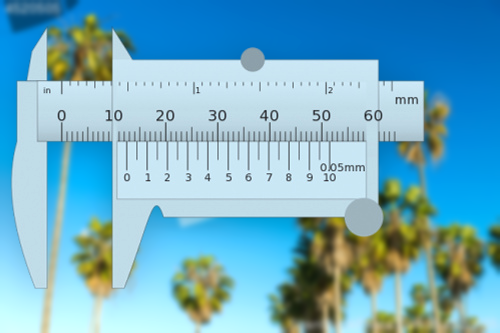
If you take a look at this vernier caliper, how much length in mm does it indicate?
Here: 12.5 mm
